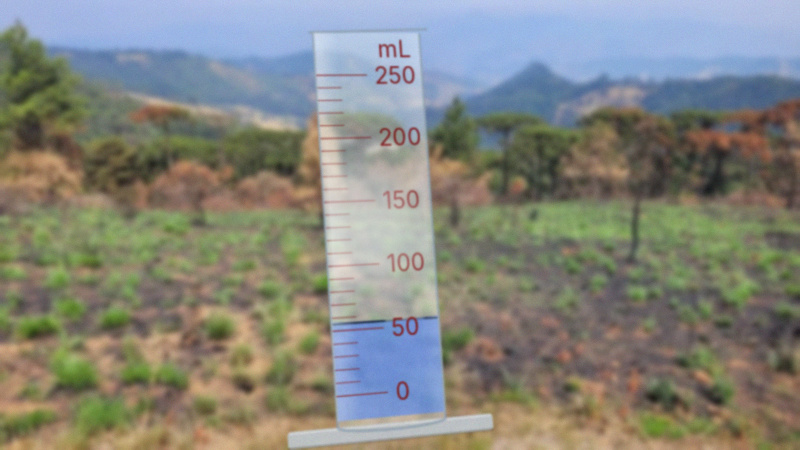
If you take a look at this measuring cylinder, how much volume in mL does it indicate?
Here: 55 mL
